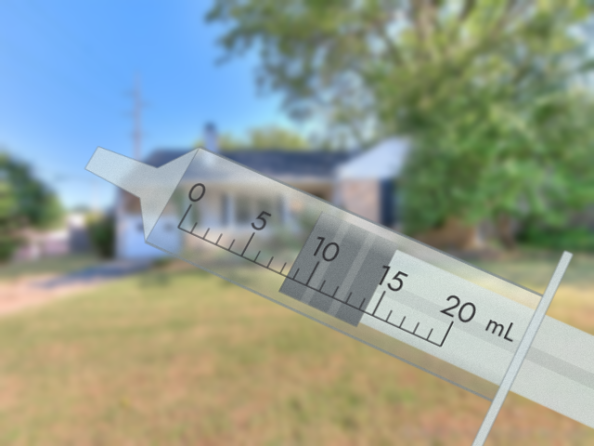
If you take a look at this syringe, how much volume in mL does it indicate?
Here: 8.5 mL
